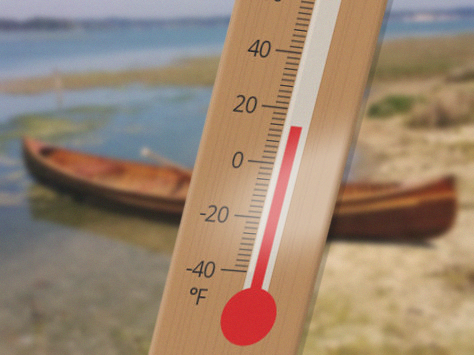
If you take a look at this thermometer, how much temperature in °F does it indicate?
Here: 14 °F
